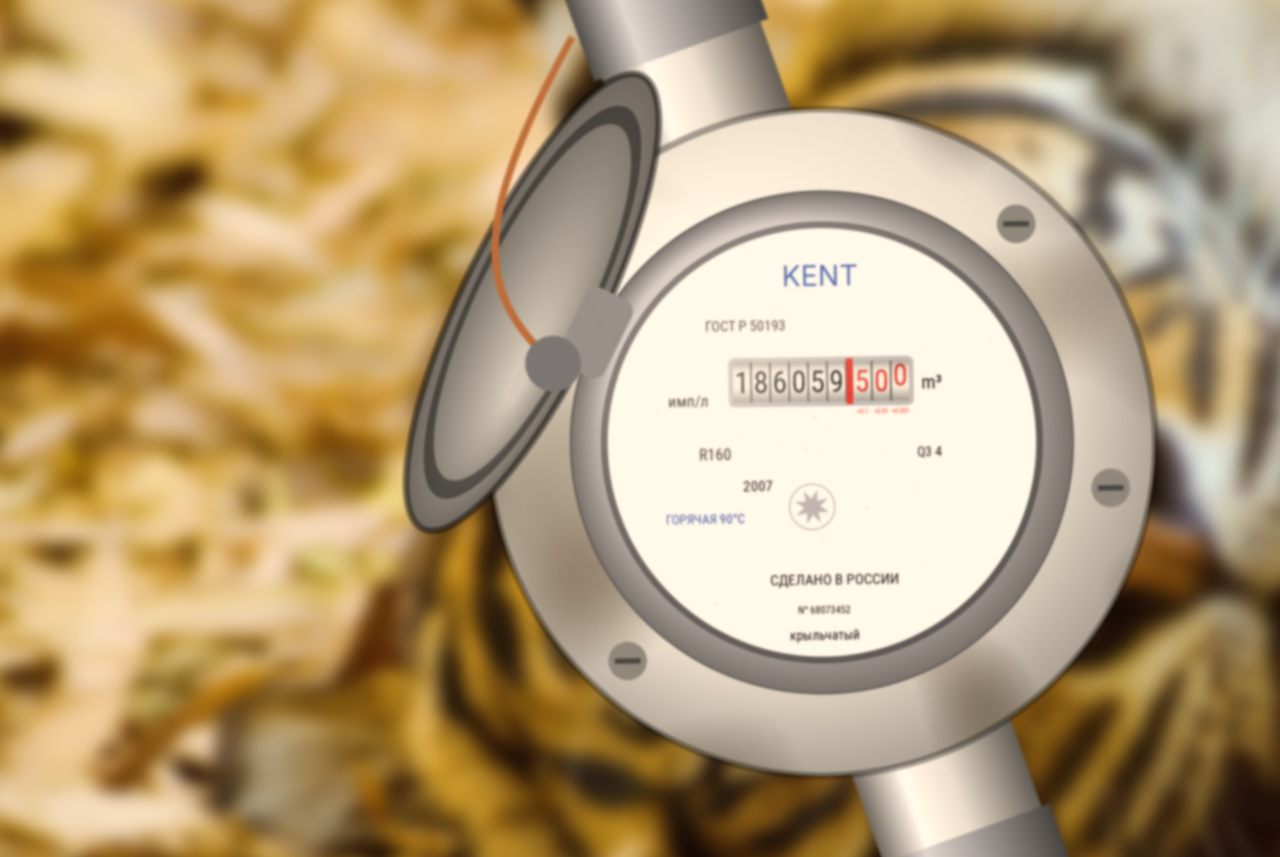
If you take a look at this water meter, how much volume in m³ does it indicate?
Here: 186059.500 m³
